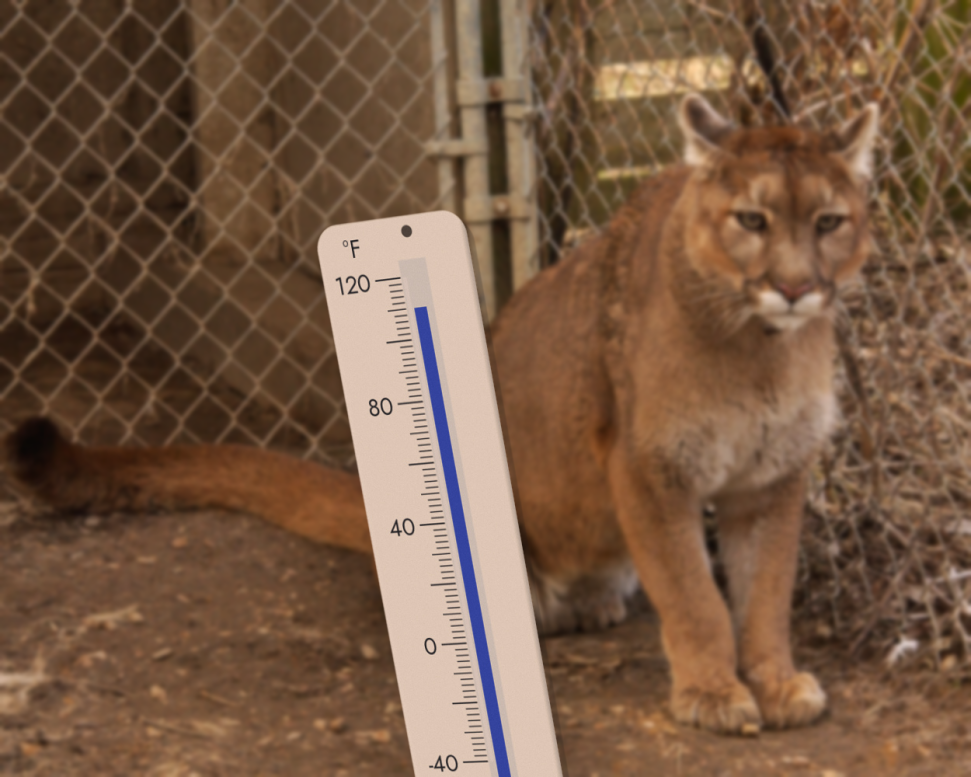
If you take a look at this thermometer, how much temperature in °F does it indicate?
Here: 110 °F
